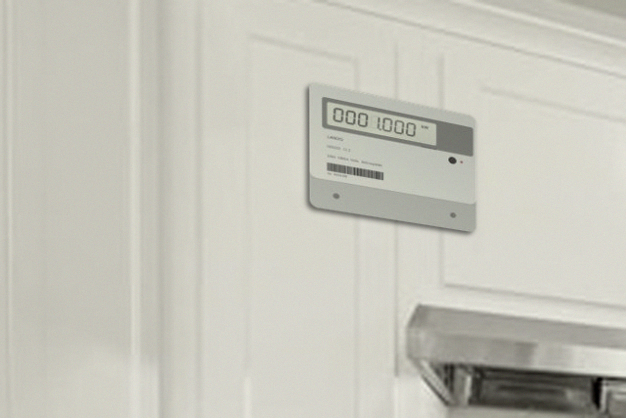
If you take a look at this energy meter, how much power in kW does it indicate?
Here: 1.000 kW
